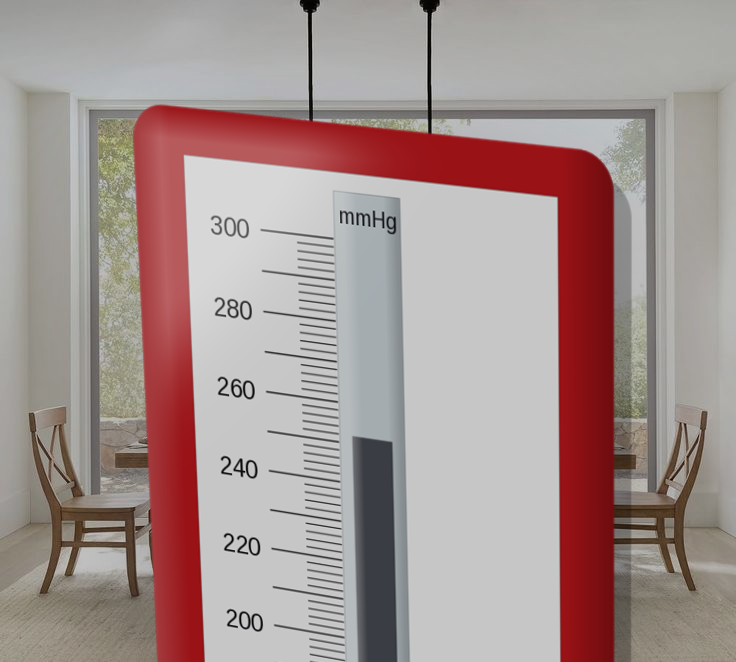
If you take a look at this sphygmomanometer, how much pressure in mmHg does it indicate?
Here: 252 mmHg
